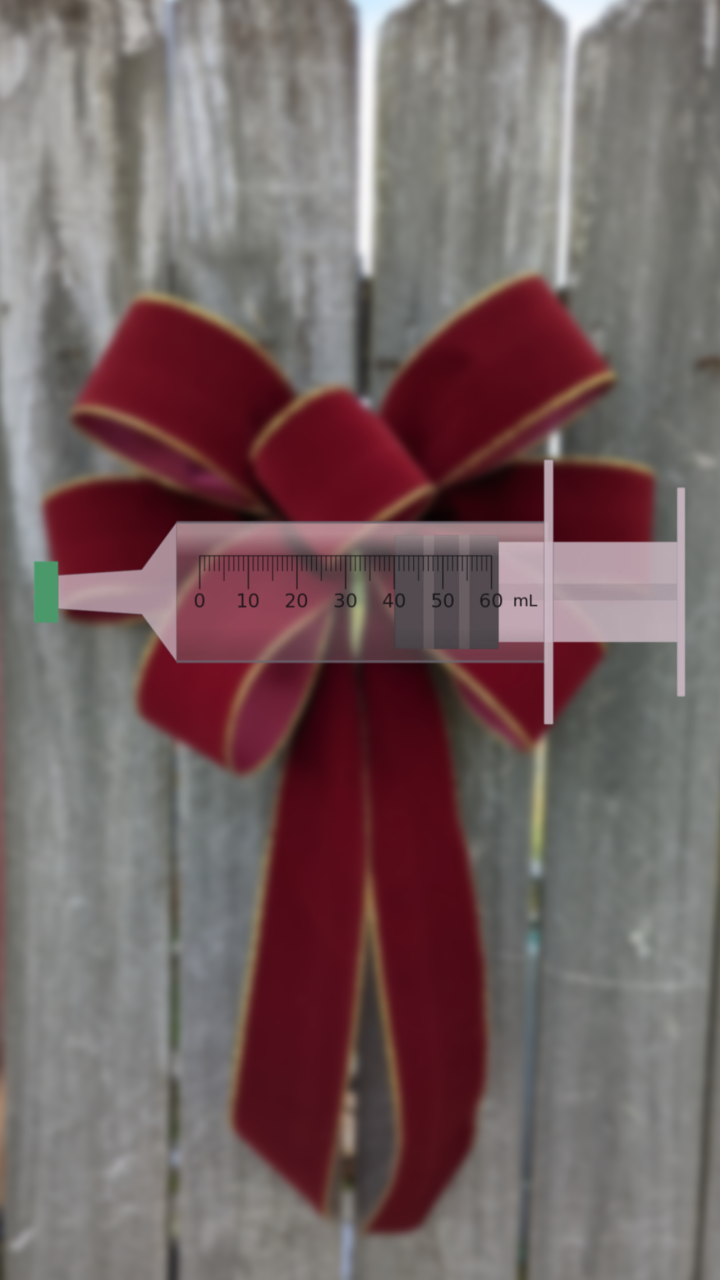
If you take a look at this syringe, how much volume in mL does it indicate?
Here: 40 mL
